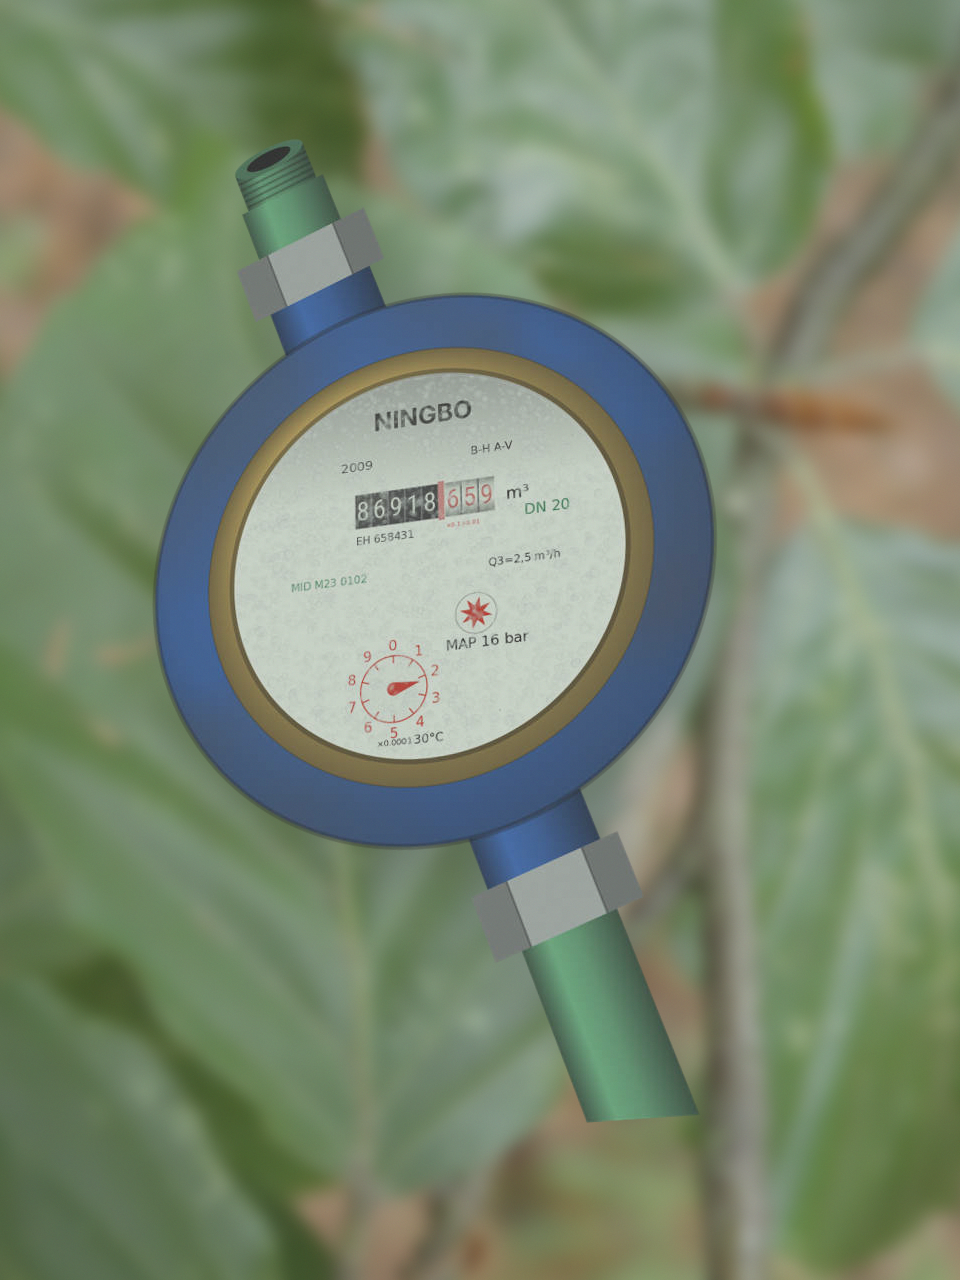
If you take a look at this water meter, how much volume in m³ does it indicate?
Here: 86918.6592 m³
